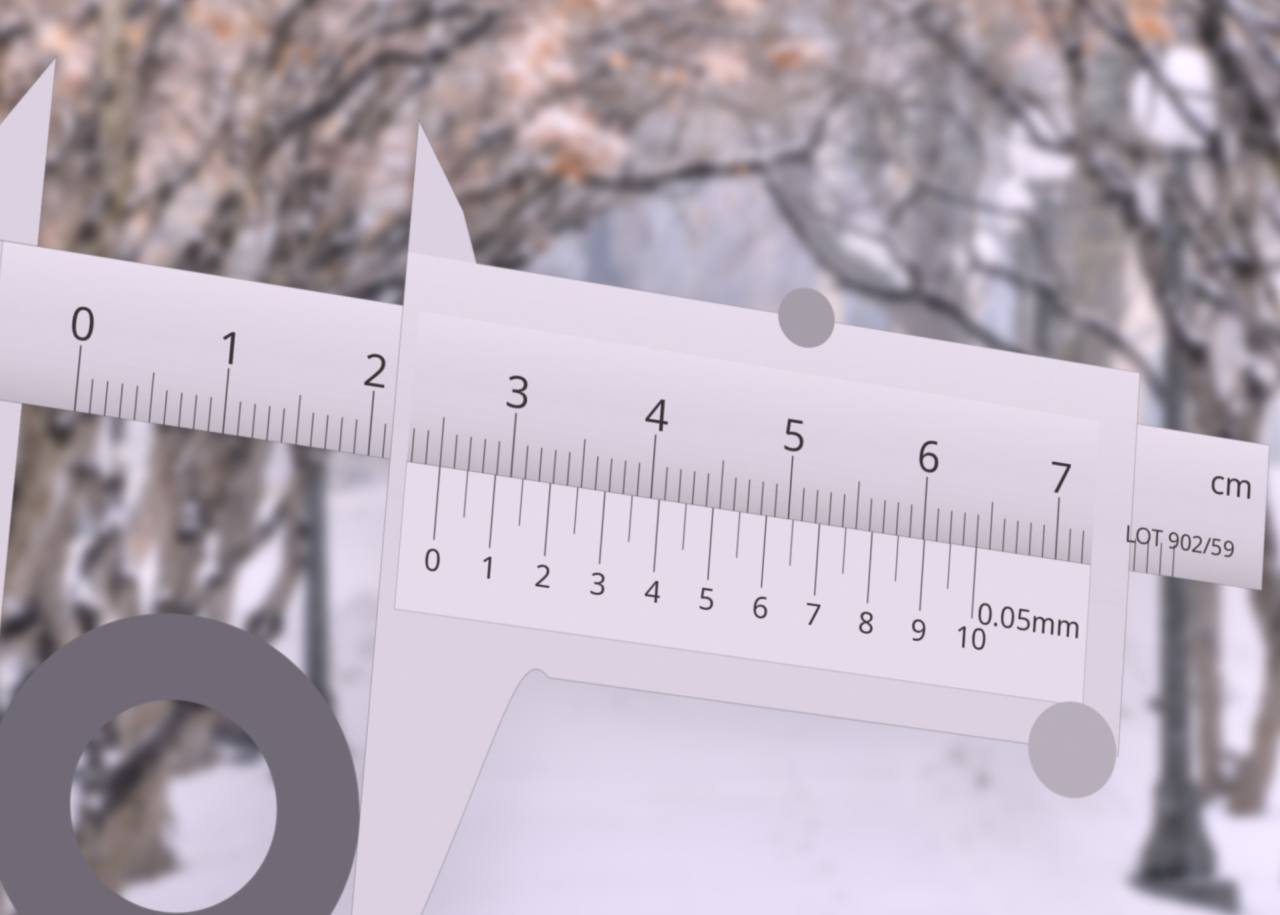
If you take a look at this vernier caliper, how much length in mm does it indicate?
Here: 25.0 mm
